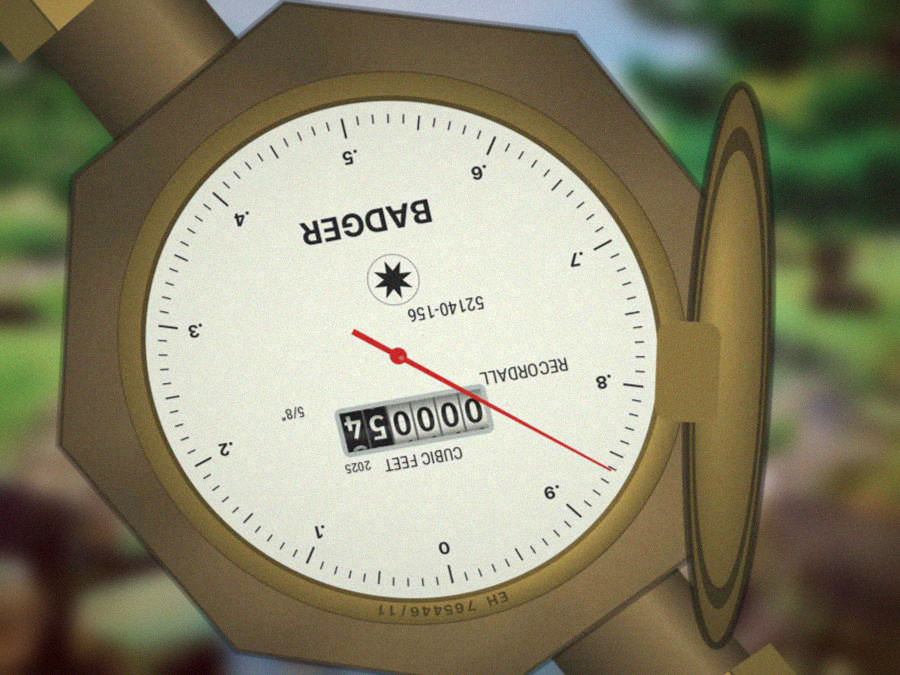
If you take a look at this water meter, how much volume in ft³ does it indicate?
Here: 53.86 ft³
